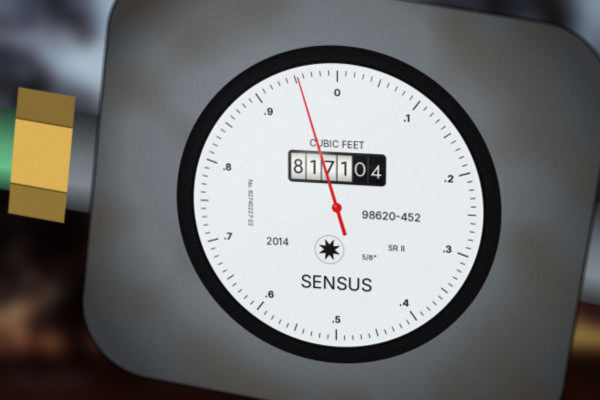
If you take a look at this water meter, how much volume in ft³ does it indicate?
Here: 817103.95 ft³
